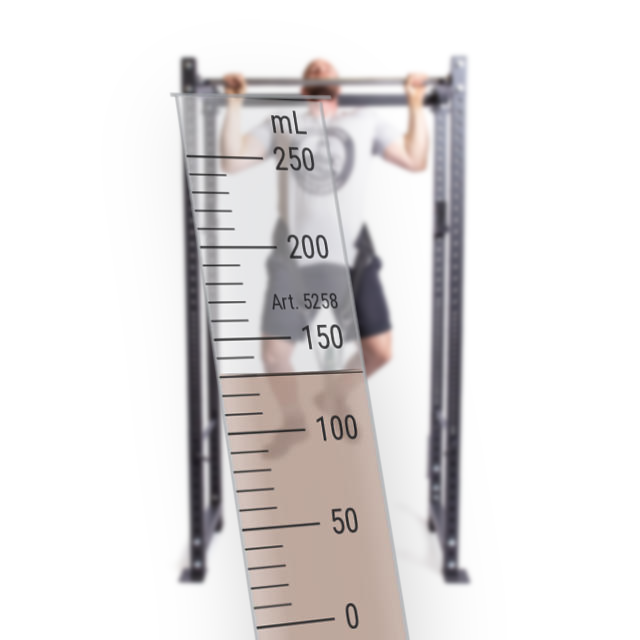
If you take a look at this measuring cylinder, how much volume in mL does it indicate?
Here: 130 mL
